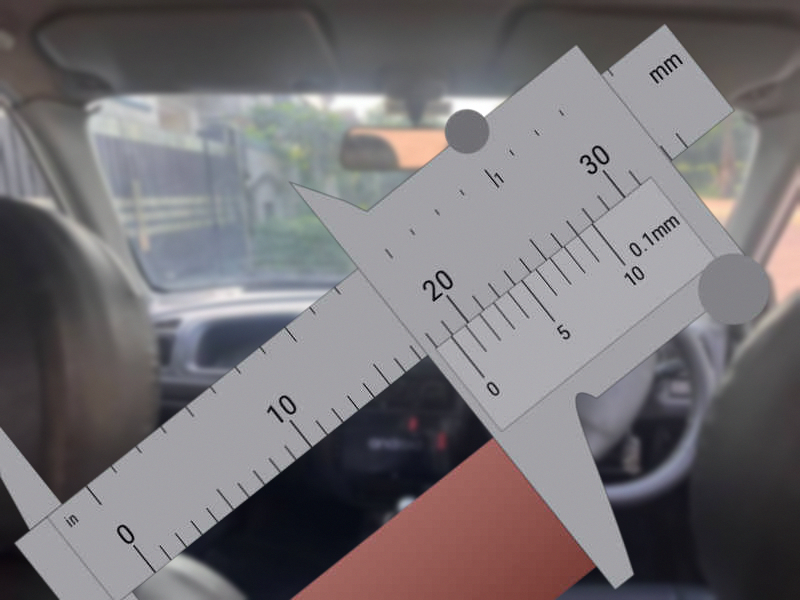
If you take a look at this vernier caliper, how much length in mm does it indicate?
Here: 18.9 mm
